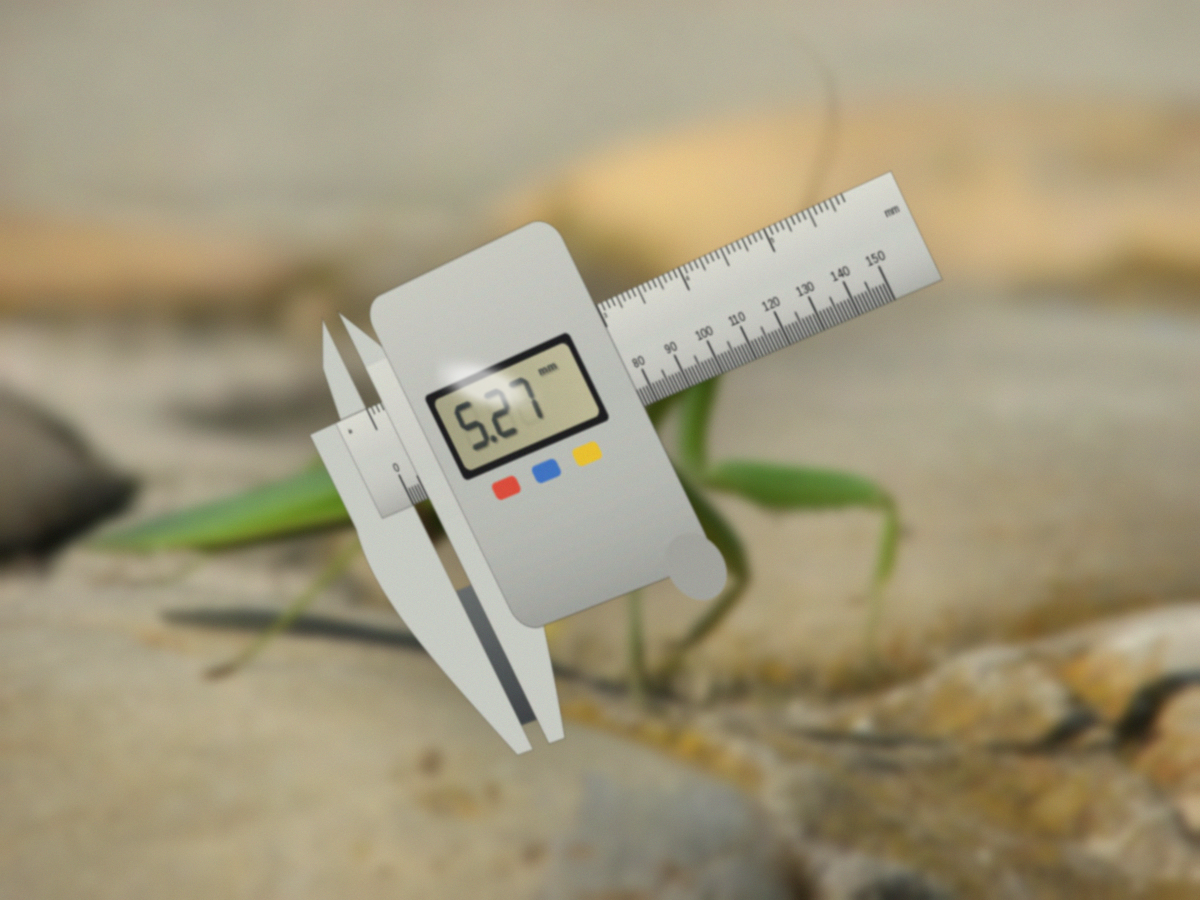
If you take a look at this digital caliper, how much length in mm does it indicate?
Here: 5.27 mm
